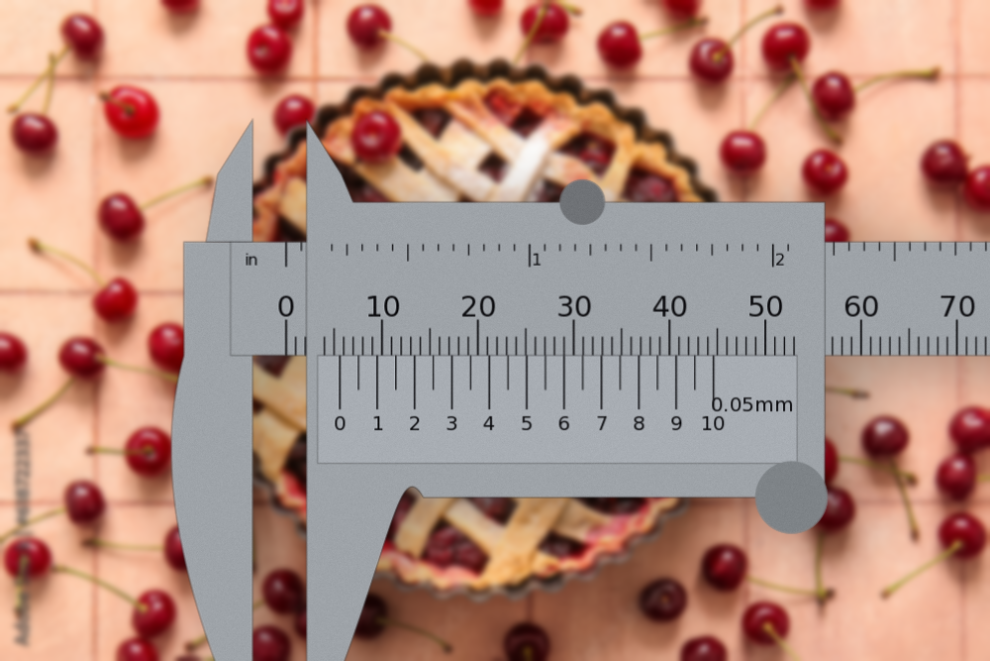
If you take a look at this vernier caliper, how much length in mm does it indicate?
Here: 5.6 mm
